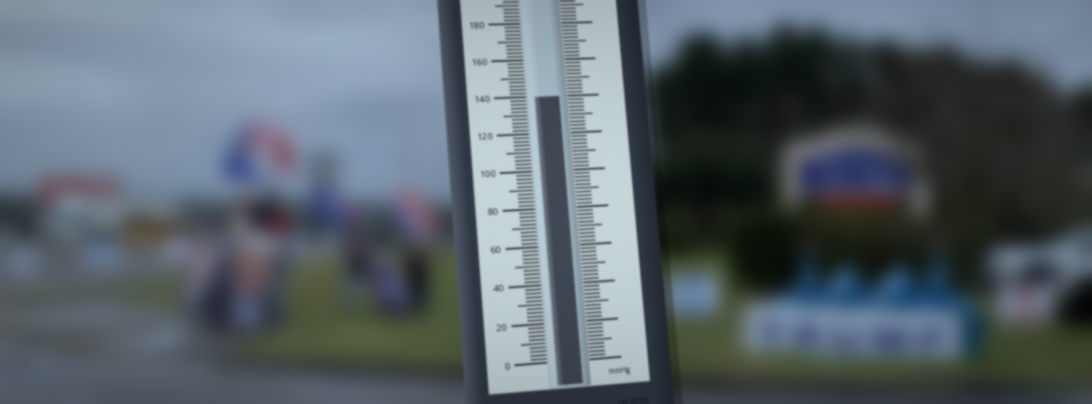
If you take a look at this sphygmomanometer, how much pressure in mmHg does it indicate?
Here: 140 mmHg
